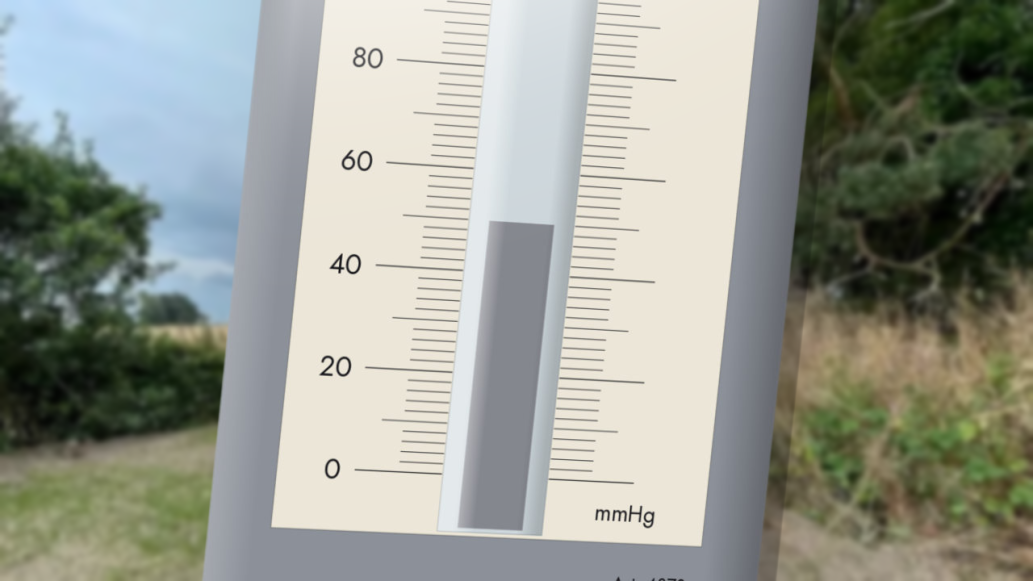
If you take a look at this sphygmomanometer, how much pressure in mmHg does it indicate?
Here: 50 mmHg
